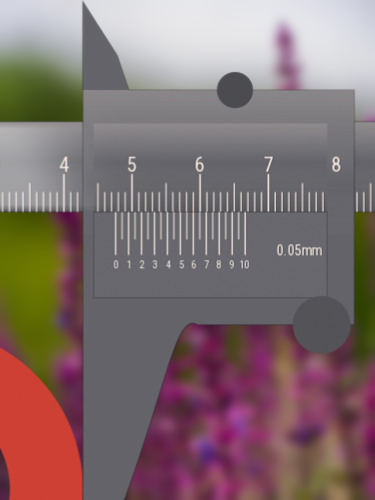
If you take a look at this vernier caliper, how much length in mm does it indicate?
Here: 47.6 mm
